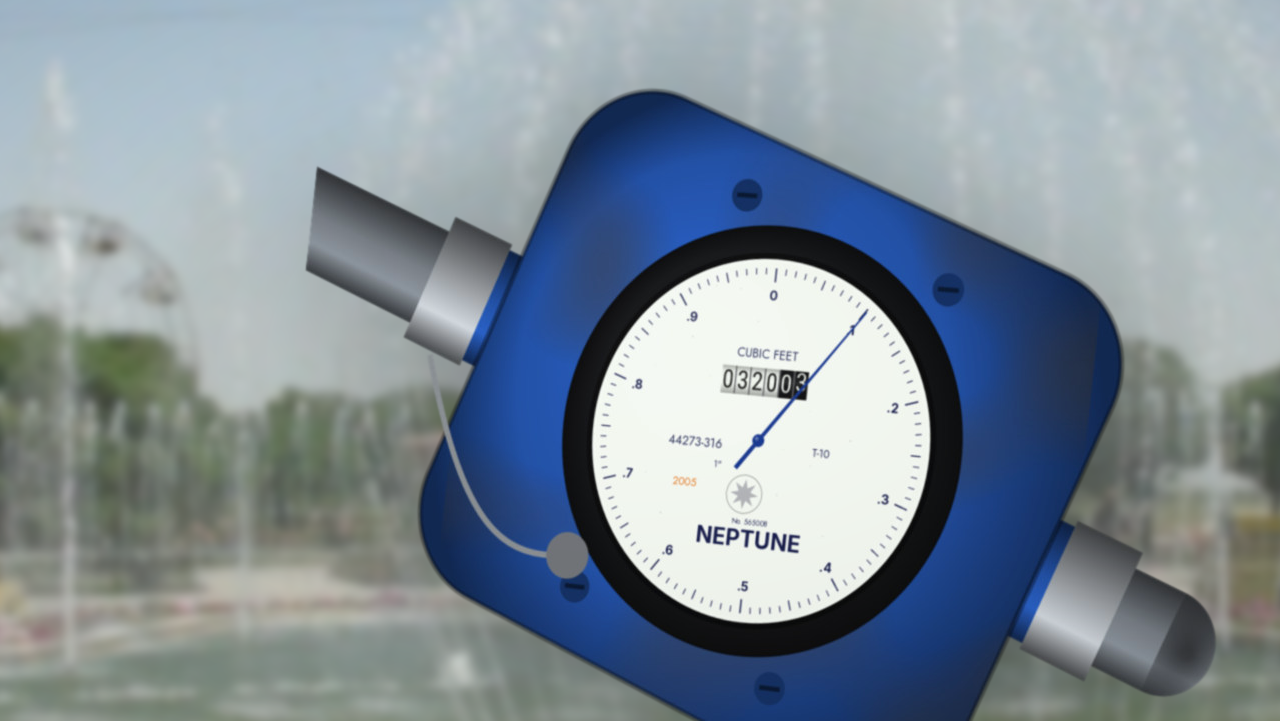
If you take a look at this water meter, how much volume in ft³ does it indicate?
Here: 32003.10 ft³
